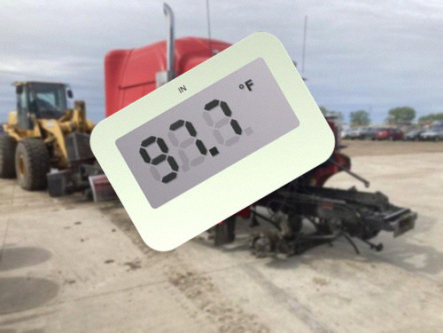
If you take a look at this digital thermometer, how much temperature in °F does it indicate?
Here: 97.7 °F
